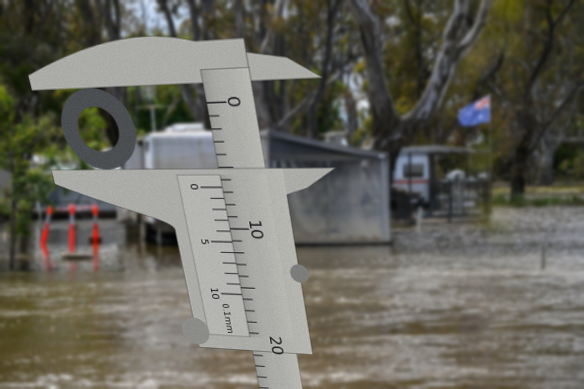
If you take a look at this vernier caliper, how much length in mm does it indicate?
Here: 6.6 mm
